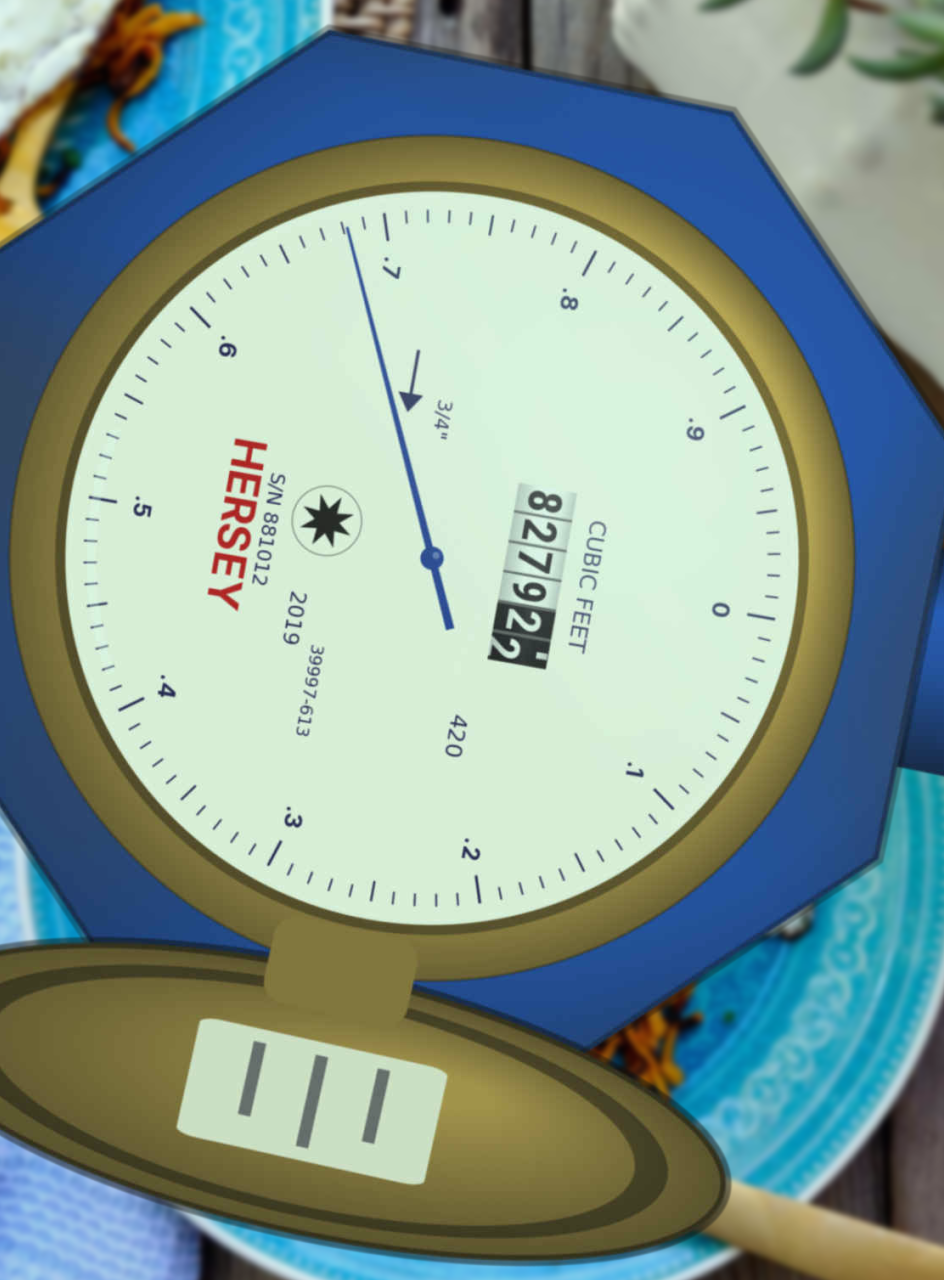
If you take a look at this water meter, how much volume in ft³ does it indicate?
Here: 827921.68 ft³
